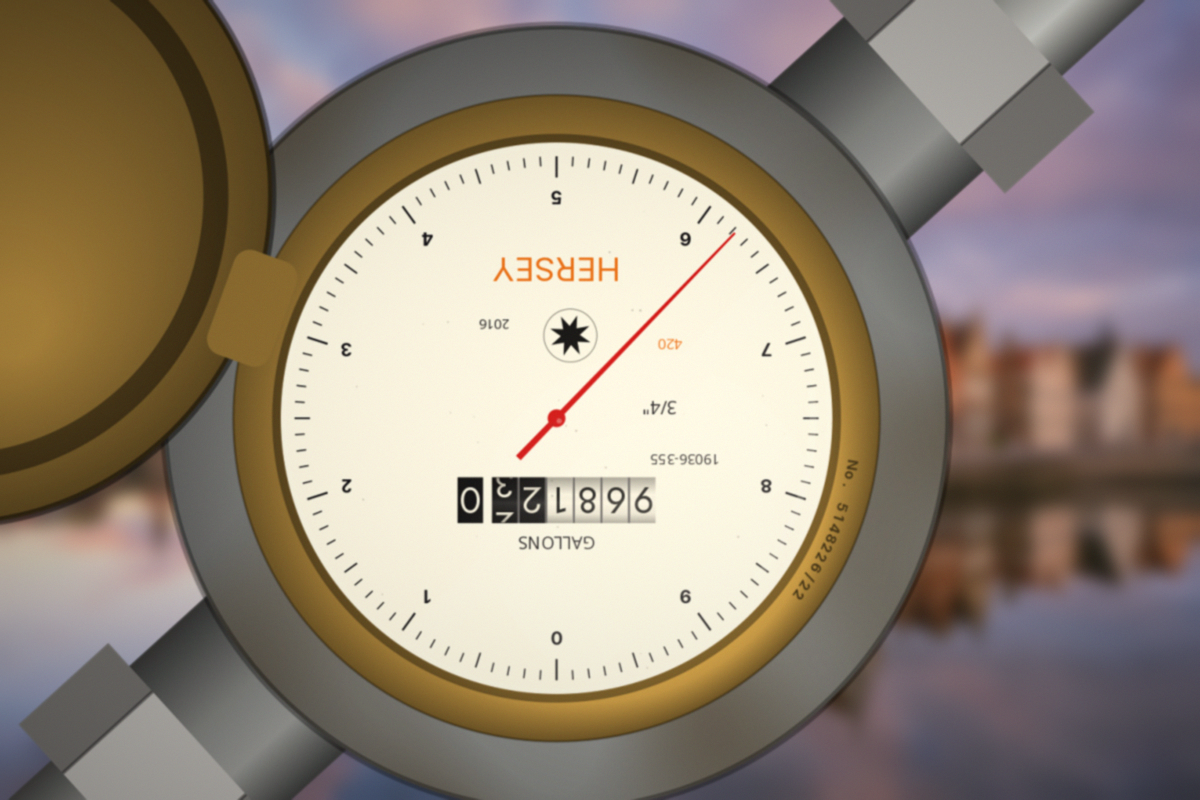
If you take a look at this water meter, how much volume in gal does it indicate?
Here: 9681226.2 gal
